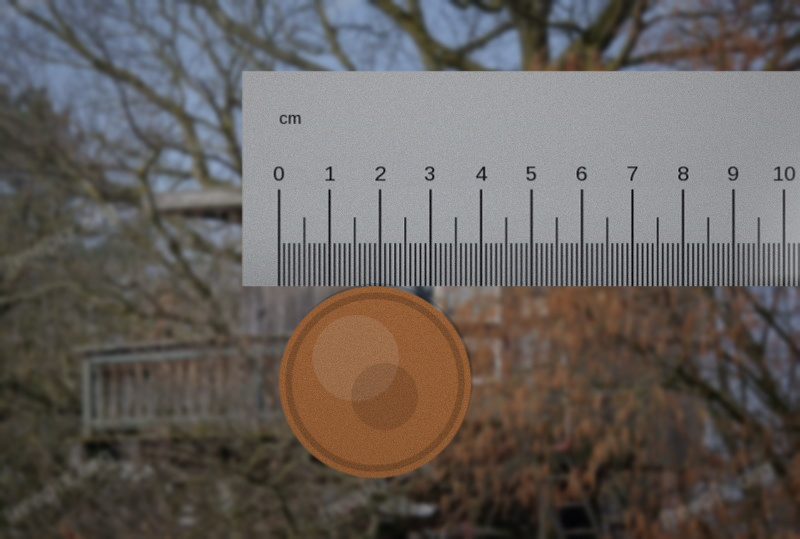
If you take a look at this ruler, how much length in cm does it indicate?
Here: 3.8 cm
